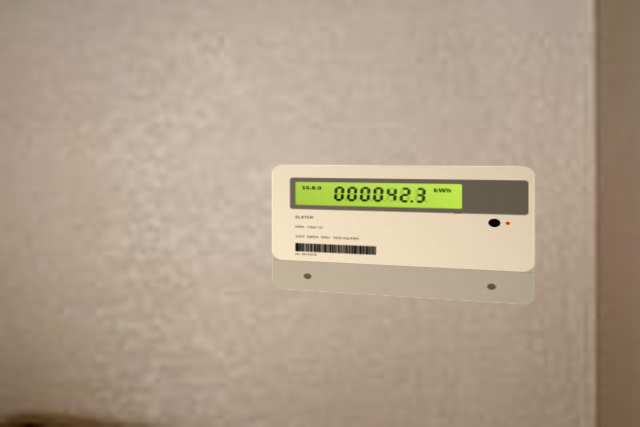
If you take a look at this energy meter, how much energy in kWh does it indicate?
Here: 42.3 kWh
